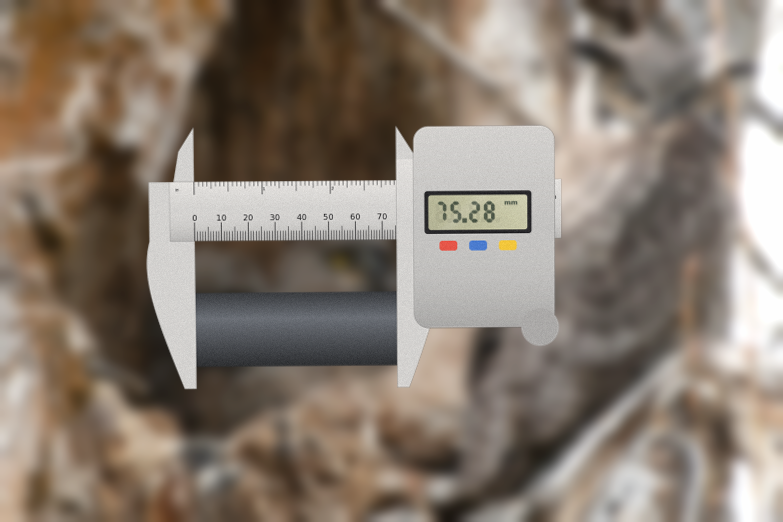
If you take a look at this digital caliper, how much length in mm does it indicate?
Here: 75.28 mm
